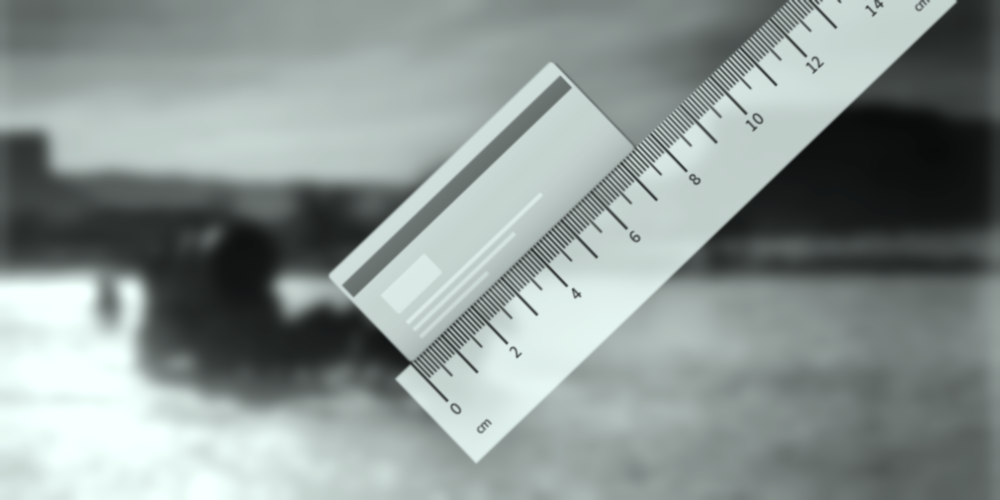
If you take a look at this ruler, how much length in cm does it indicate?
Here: 7.5 cm
